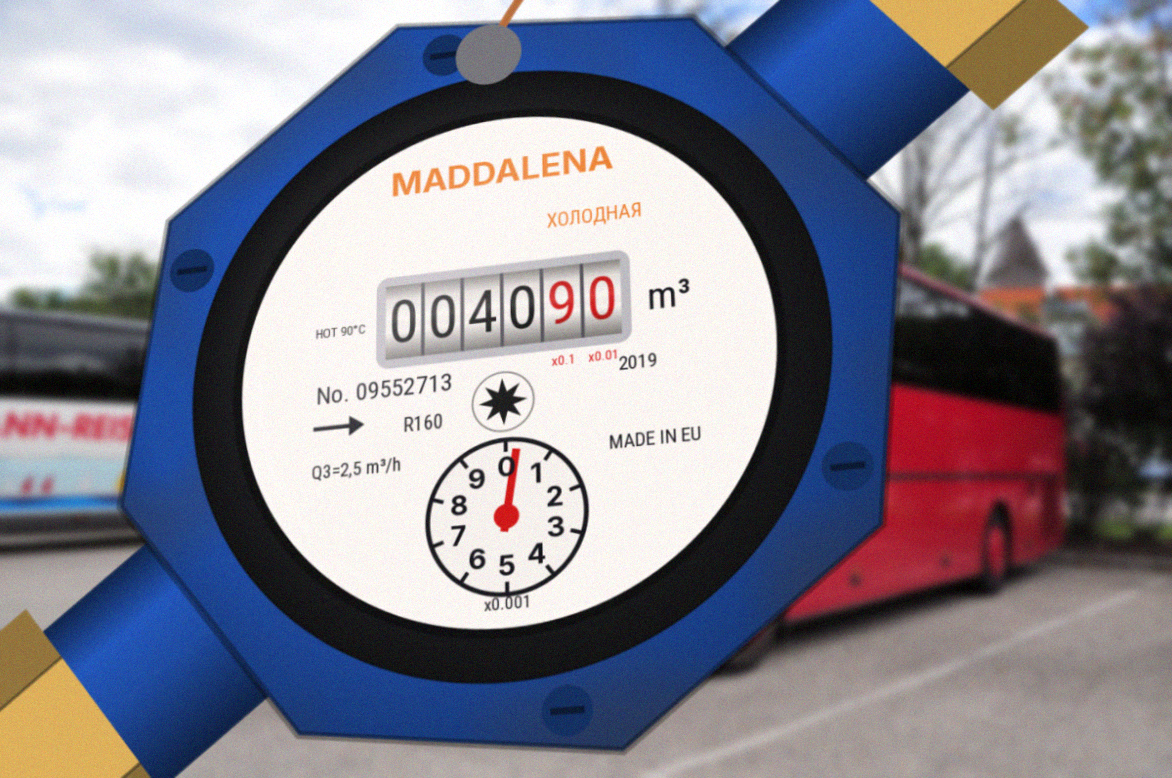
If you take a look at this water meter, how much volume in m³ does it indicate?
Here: 40.900 m³
